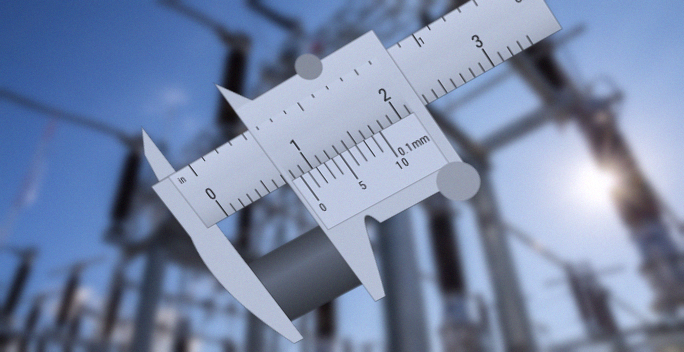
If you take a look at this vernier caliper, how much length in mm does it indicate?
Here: 8.6 mm
